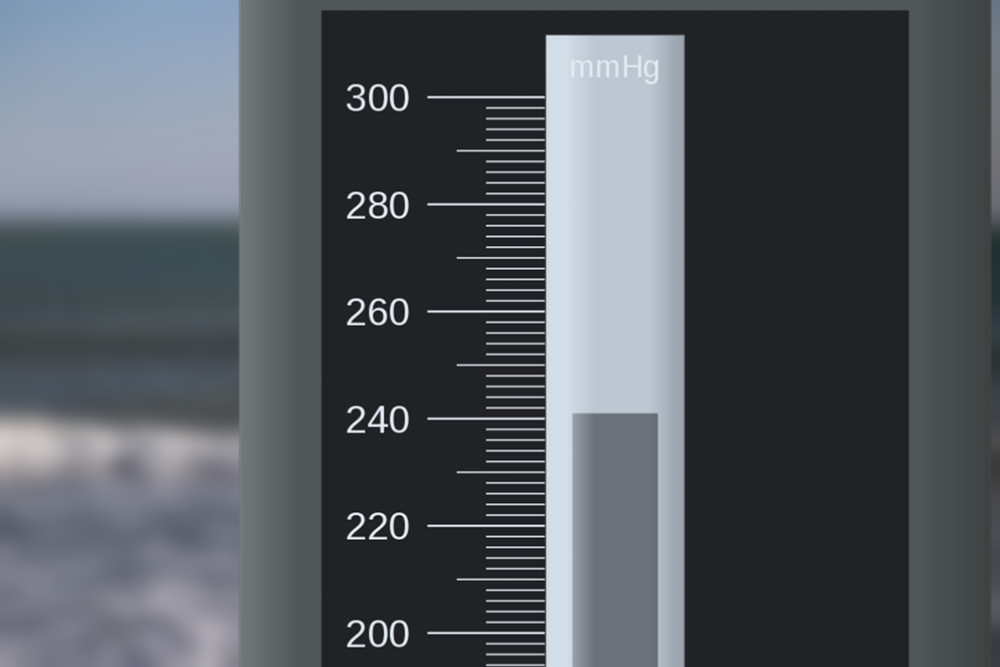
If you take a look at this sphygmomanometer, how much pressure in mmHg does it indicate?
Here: 241 mmHg
